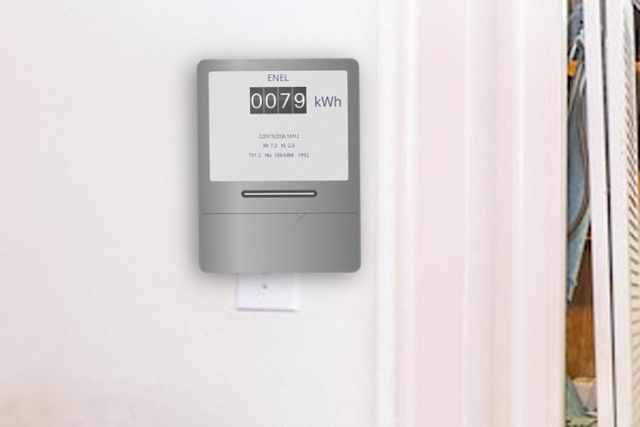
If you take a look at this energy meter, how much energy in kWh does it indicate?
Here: 79 kWh
